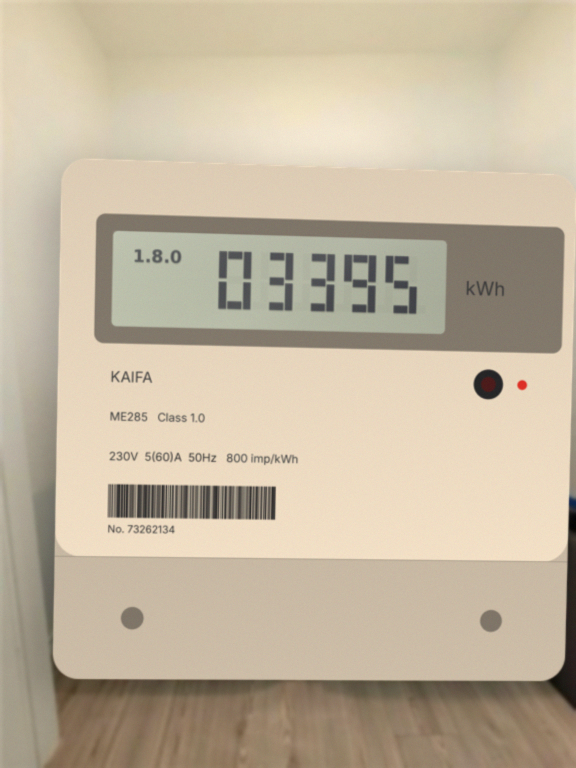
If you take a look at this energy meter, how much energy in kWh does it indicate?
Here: 3395 kWh
